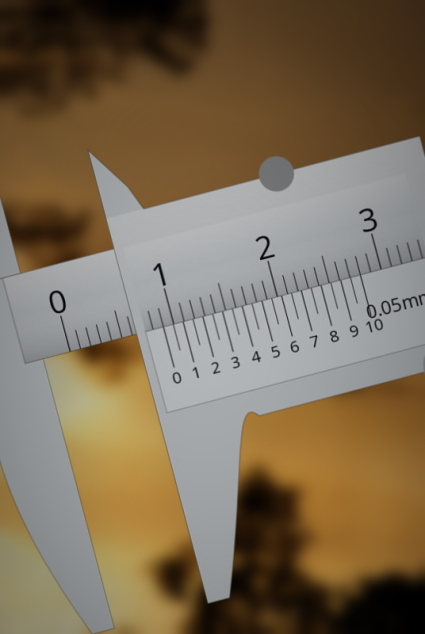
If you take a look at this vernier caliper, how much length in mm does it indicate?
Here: 9.0 mm
